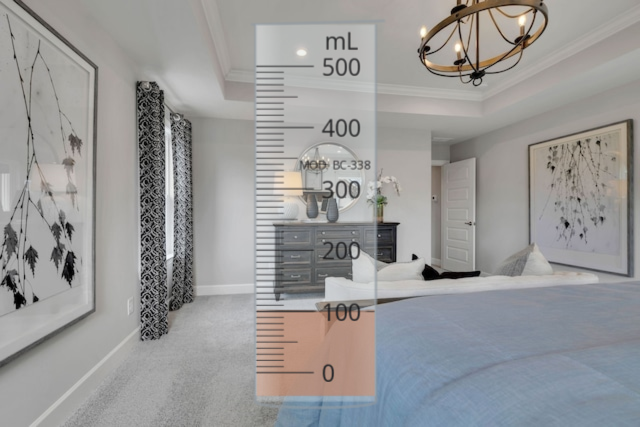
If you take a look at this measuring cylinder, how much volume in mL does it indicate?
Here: 100 mL
